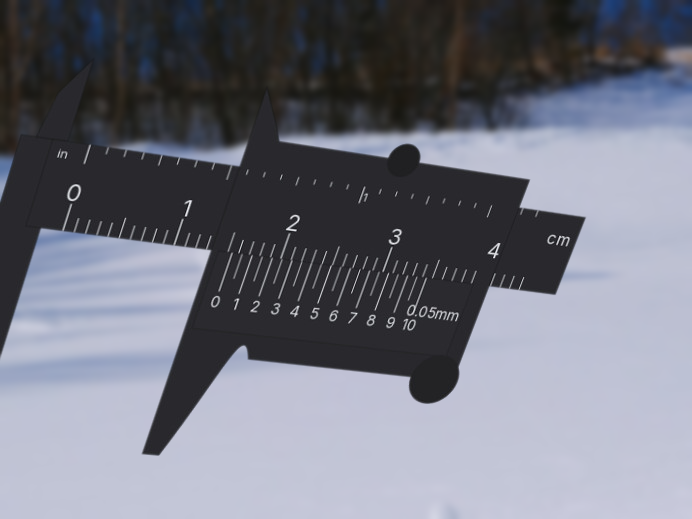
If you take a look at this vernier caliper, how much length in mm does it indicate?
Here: 15.4 mm
